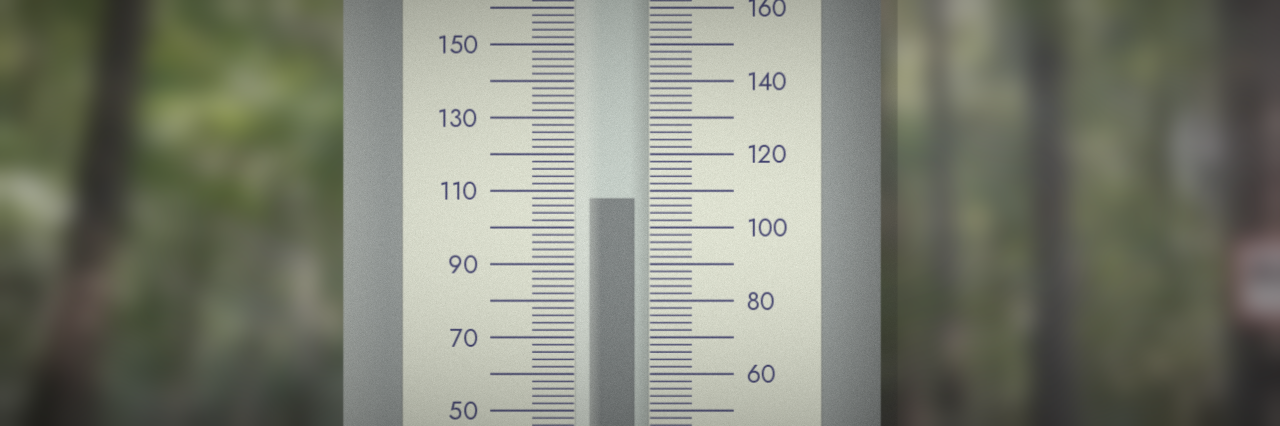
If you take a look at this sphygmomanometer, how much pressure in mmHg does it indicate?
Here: 108 mmHg
